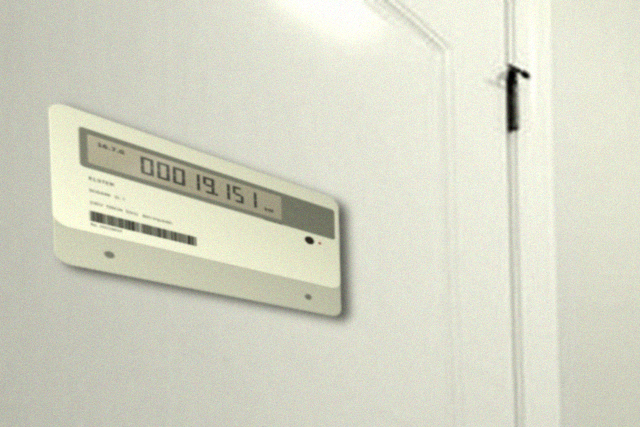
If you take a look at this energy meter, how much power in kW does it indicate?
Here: 19.151 kW
